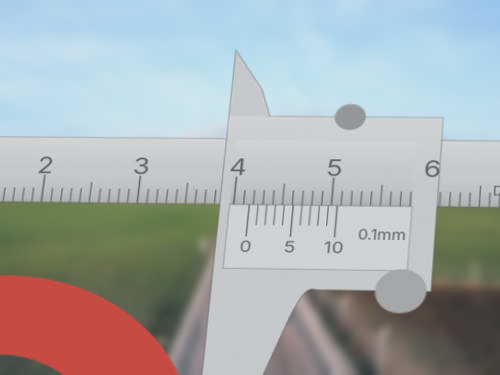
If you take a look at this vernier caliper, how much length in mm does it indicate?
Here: 41.6 mm
